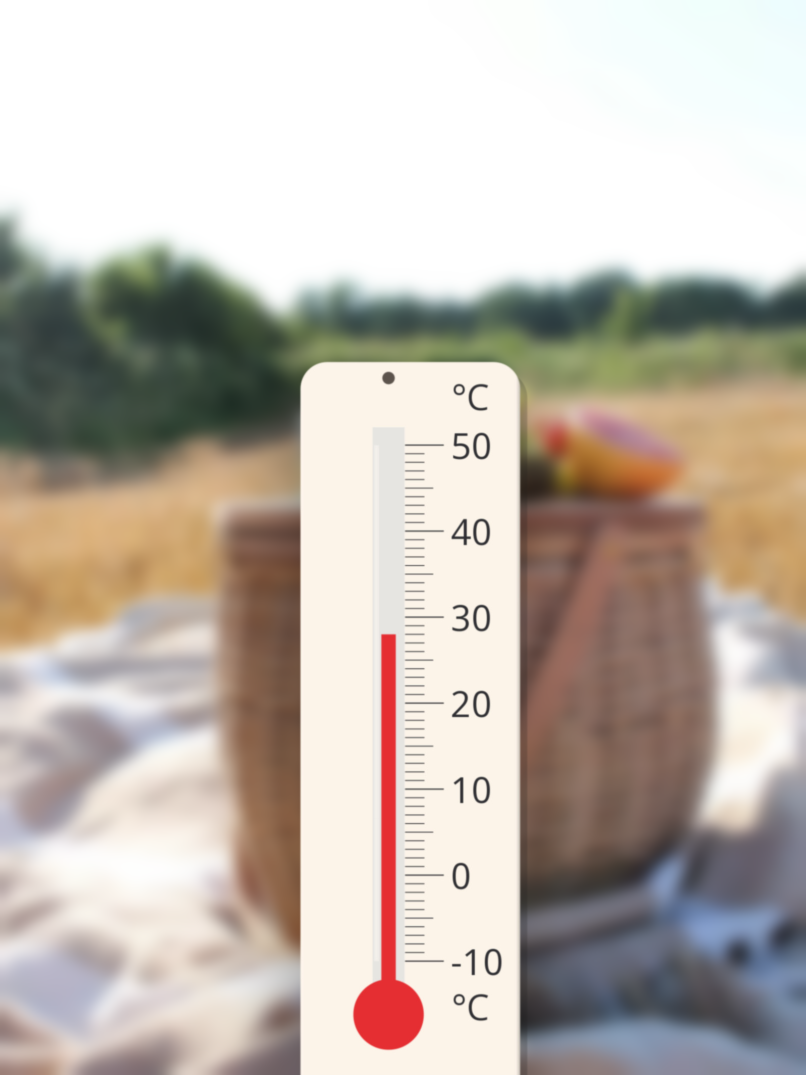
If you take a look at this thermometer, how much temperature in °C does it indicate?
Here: 28 °C
